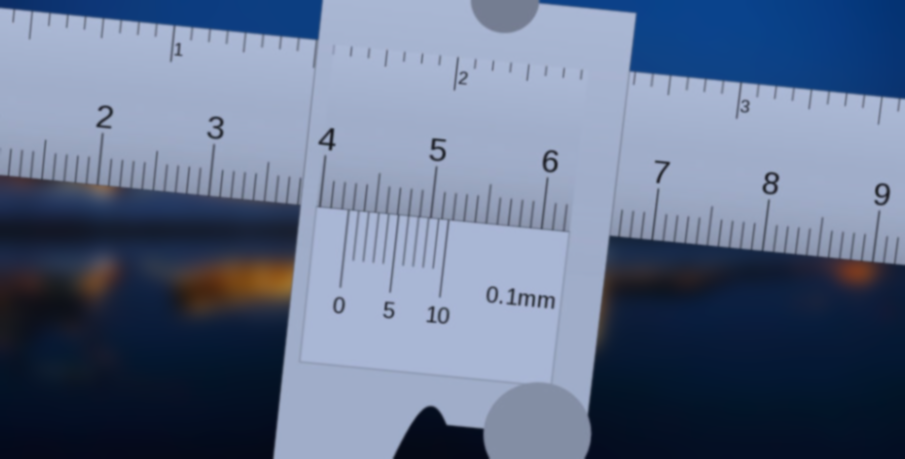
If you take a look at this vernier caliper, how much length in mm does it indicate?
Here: 42.6 mm
